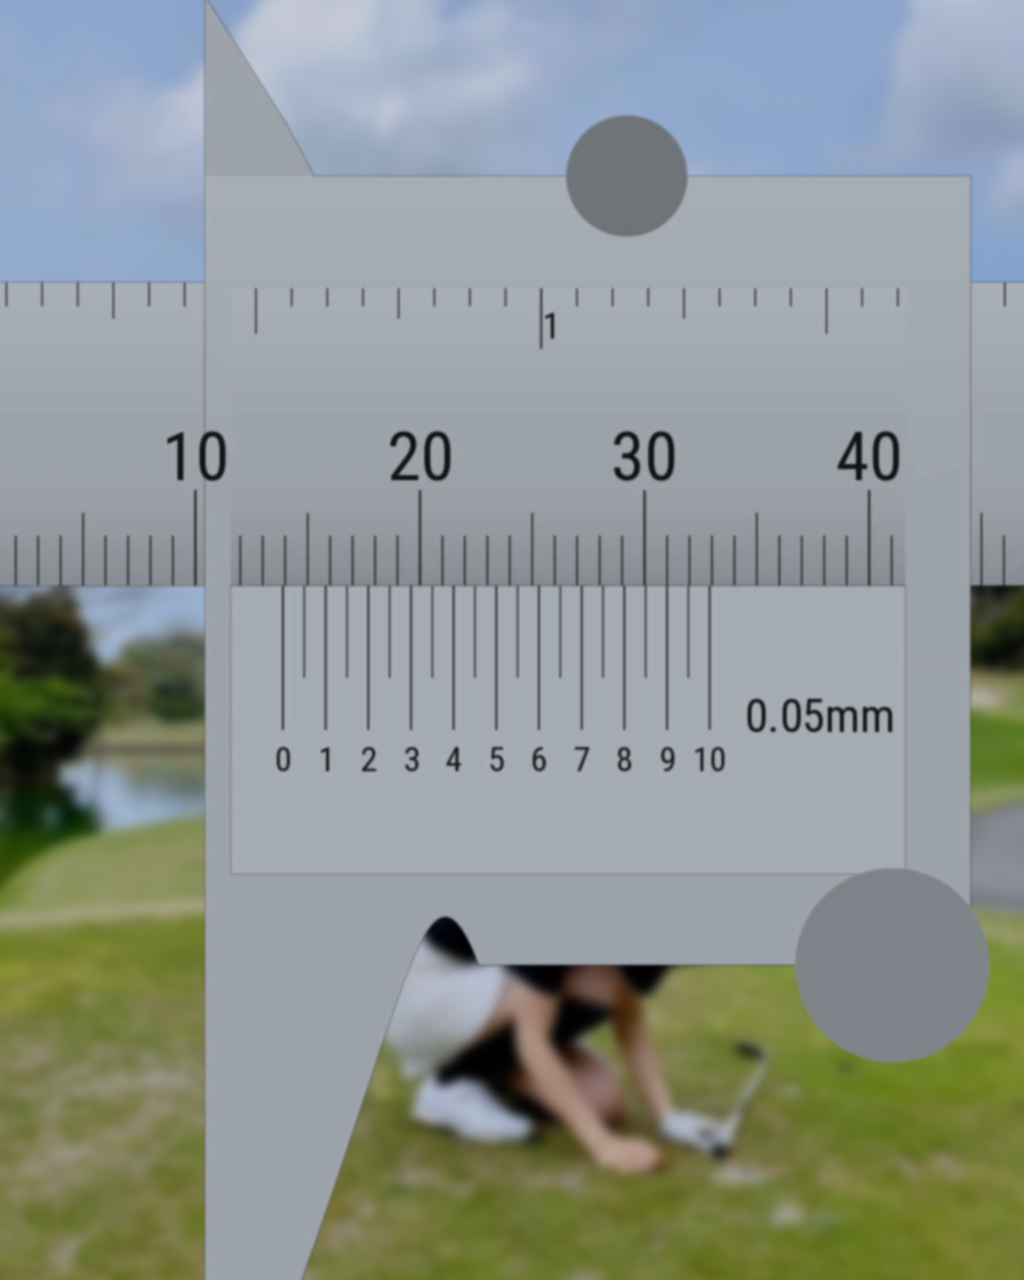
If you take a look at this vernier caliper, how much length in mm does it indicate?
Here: 13.9 mm
